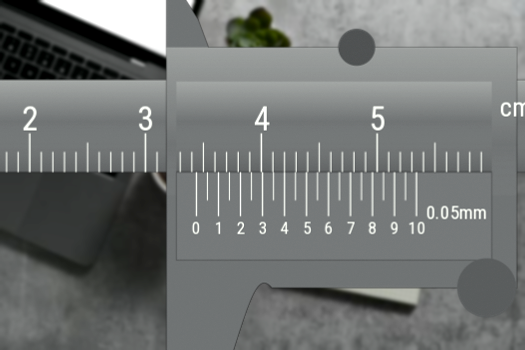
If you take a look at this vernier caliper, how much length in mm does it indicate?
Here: 34.4 mm
